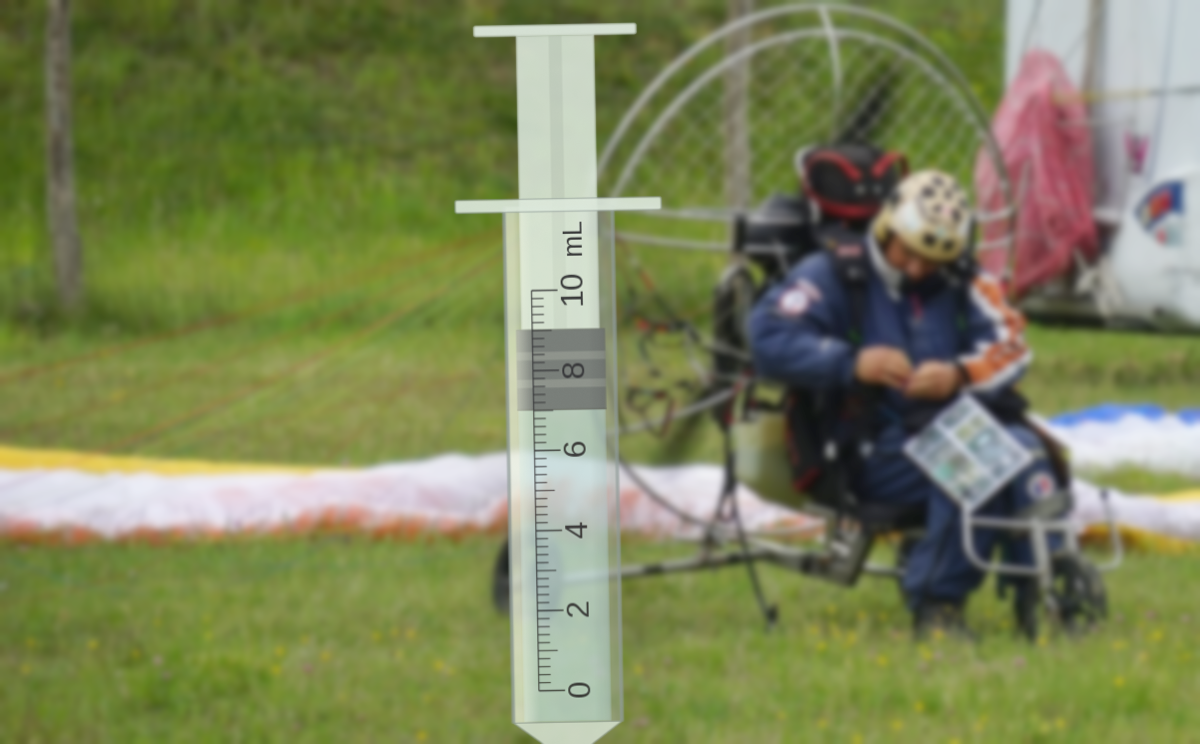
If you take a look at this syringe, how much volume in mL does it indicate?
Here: 7 mL
